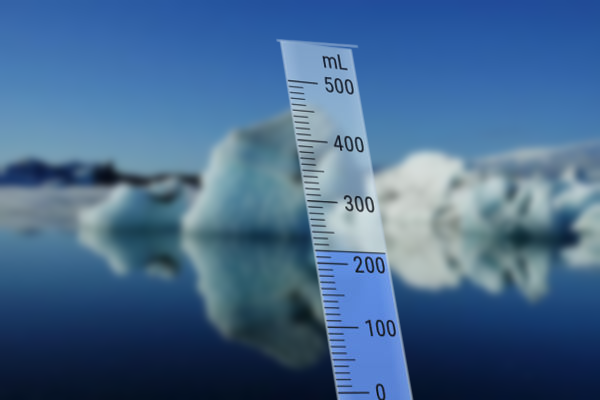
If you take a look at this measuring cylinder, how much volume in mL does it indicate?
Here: 220 mL
